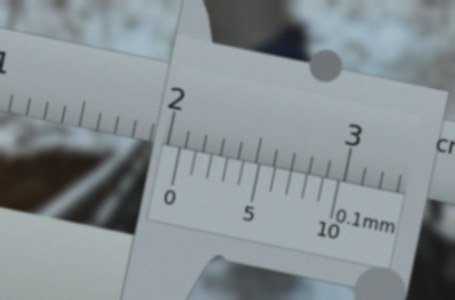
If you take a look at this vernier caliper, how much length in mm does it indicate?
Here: 20.7 mm
